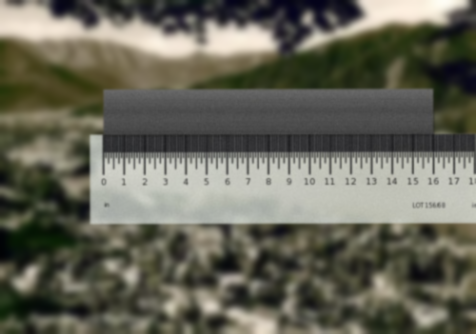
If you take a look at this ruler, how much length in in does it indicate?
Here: 16 in
